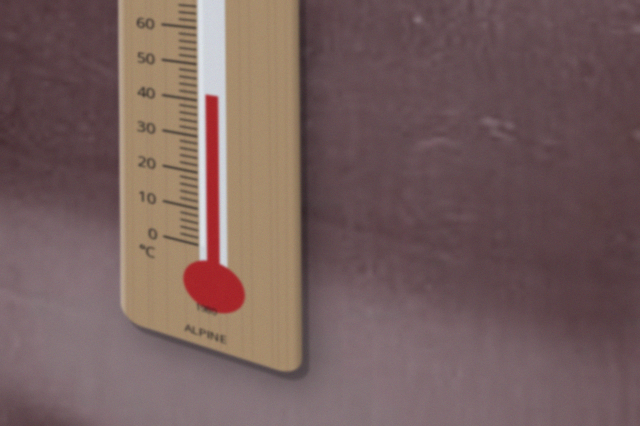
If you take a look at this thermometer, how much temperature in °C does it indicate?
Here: 42 °C
